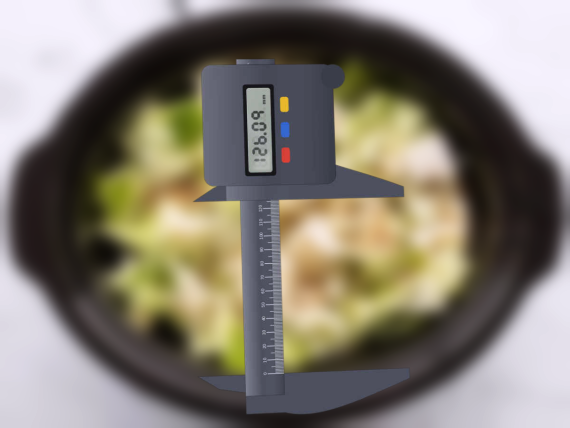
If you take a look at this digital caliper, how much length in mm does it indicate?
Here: 126.09 mm
